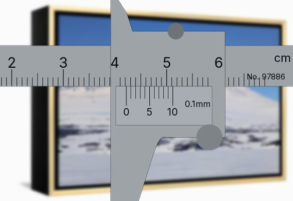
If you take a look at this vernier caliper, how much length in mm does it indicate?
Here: 42.2 mm
